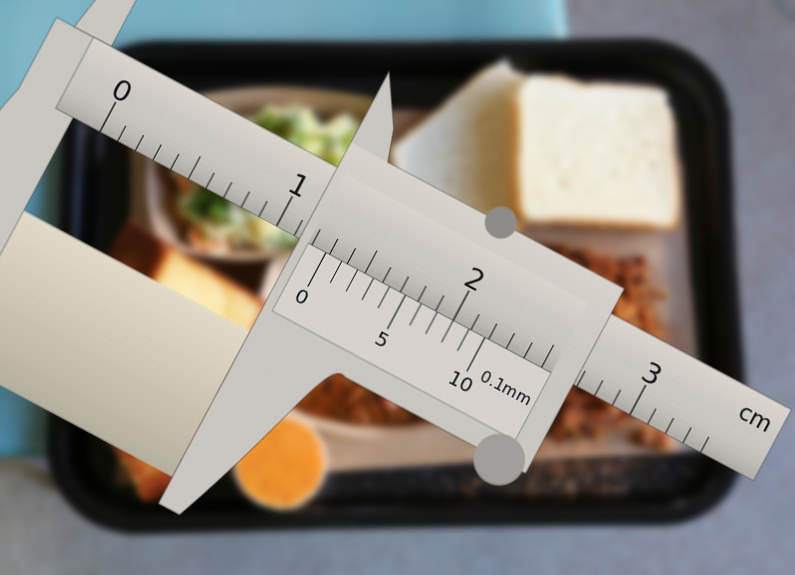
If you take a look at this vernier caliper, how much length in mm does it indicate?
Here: 12.8 mm
